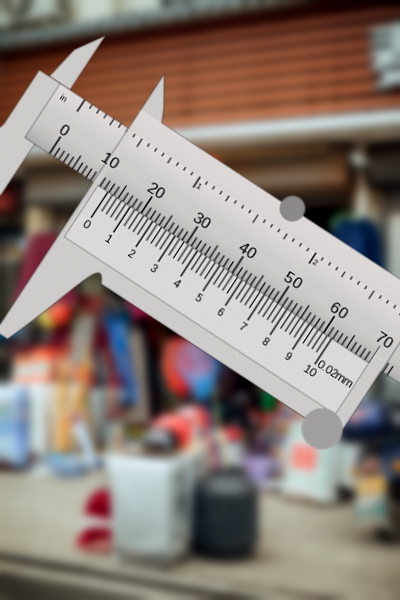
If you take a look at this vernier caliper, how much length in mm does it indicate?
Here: 12.8 mm
